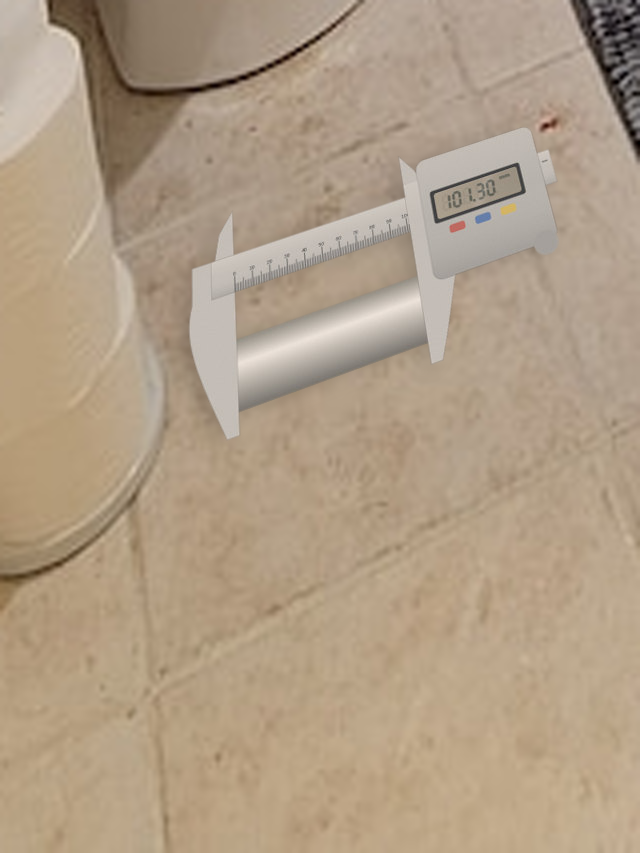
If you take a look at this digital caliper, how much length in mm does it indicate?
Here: 101.30 mm
